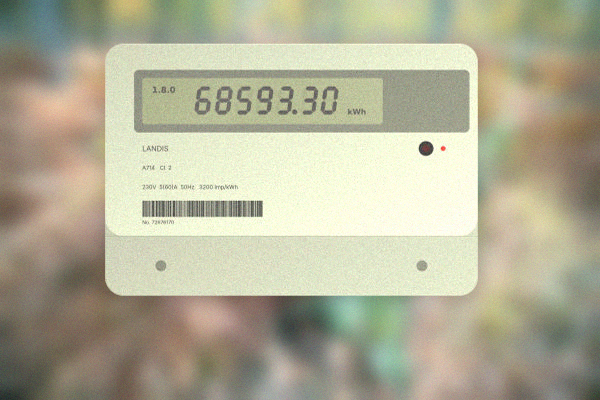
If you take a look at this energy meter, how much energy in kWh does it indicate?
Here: 68593.30 kWh
